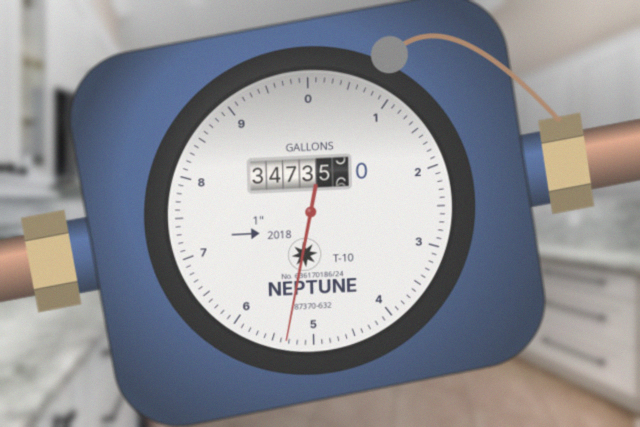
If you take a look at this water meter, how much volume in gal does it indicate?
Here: 3473555.3 gal
